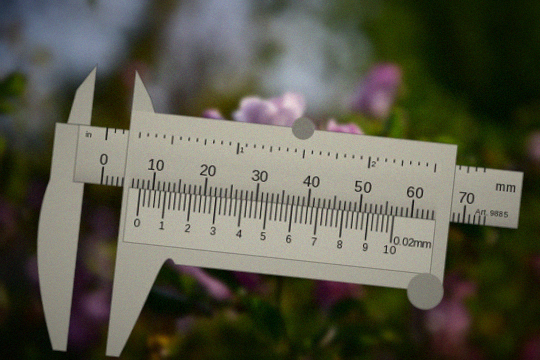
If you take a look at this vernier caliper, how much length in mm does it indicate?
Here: 7.5 mm
